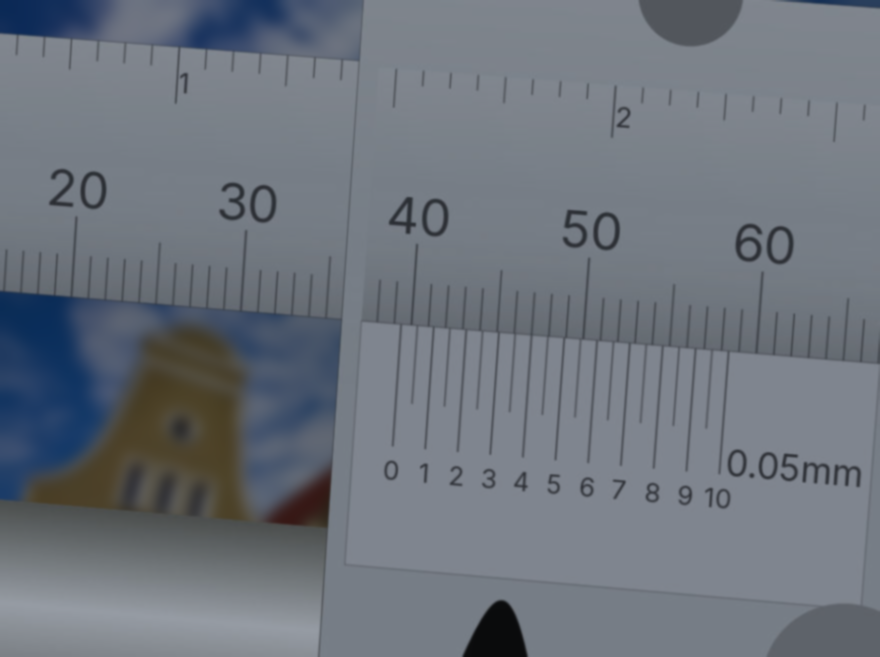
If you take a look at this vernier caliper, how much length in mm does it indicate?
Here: 39.4 mm
